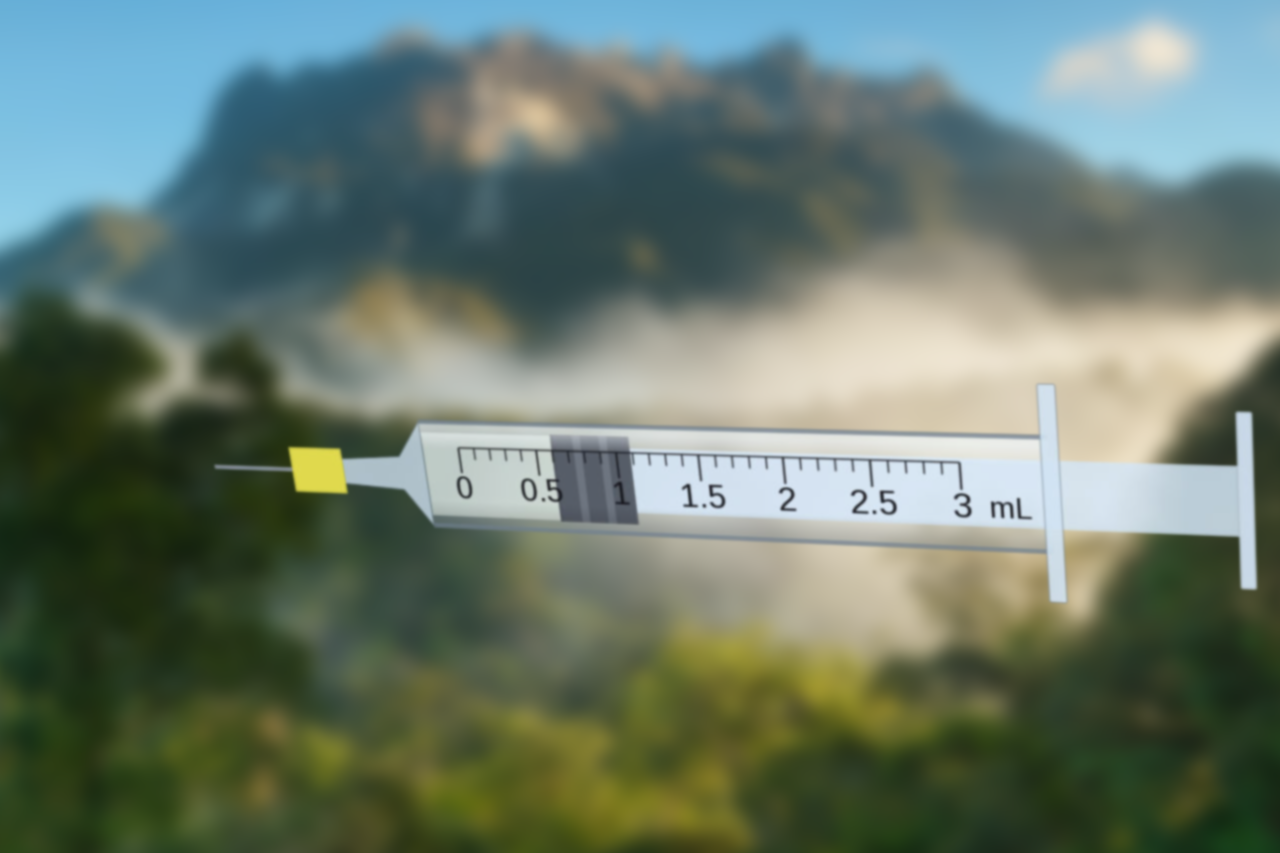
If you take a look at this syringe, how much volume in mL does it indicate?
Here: 0.6 mL
